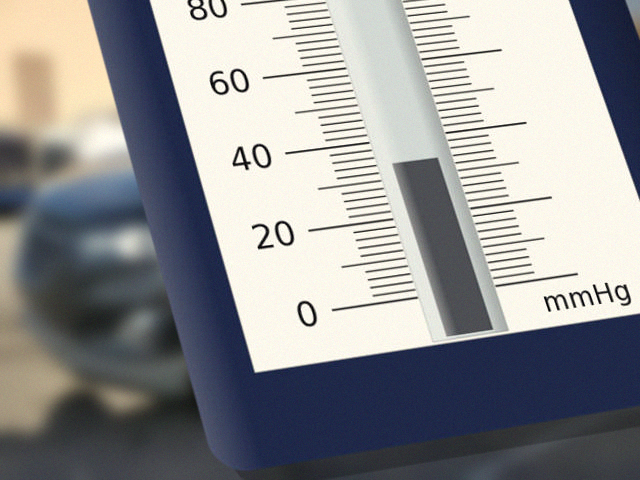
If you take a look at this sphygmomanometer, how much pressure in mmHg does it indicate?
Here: 34 mmHg
